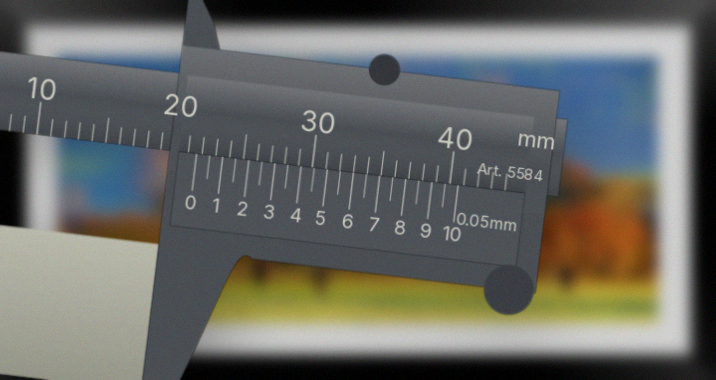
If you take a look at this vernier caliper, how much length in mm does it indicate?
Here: 21.6 mm
